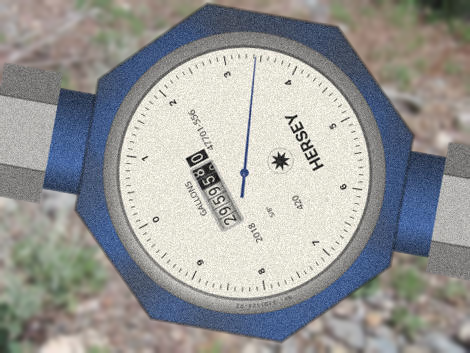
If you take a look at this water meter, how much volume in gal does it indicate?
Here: 2959583.4 gal
